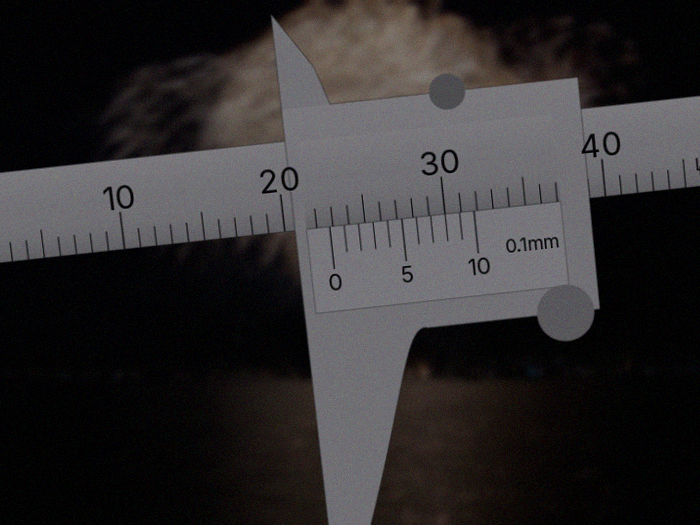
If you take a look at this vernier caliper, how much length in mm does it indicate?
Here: 22.8 mm
